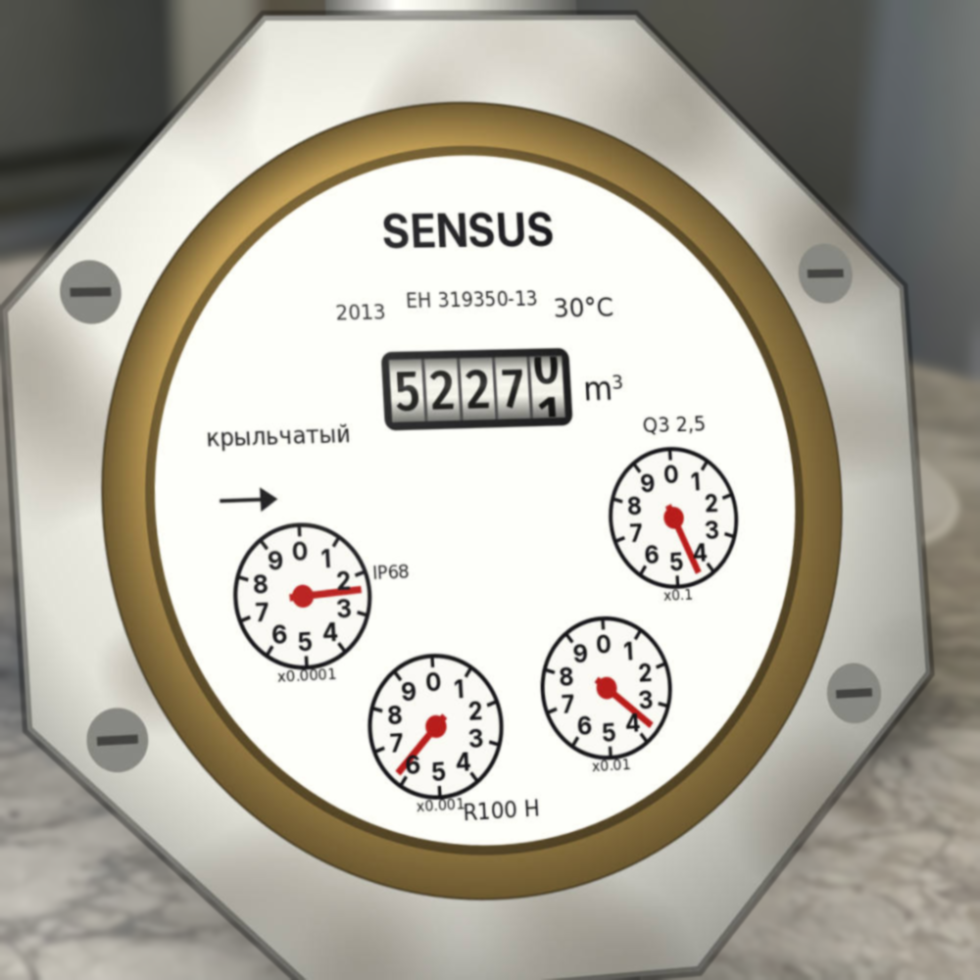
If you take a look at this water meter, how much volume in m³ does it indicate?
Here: 52270.4362 m³
